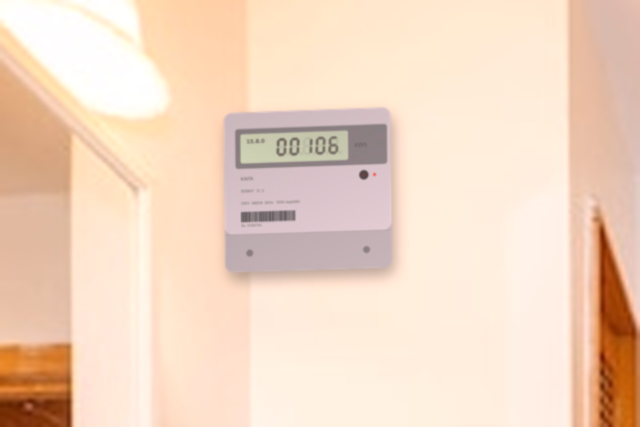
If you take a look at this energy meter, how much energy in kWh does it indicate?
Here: 106 kWh
